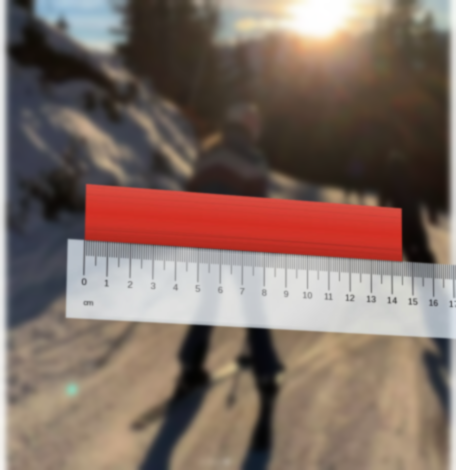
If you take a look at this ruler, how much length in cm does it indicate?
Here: 14.5 cm
